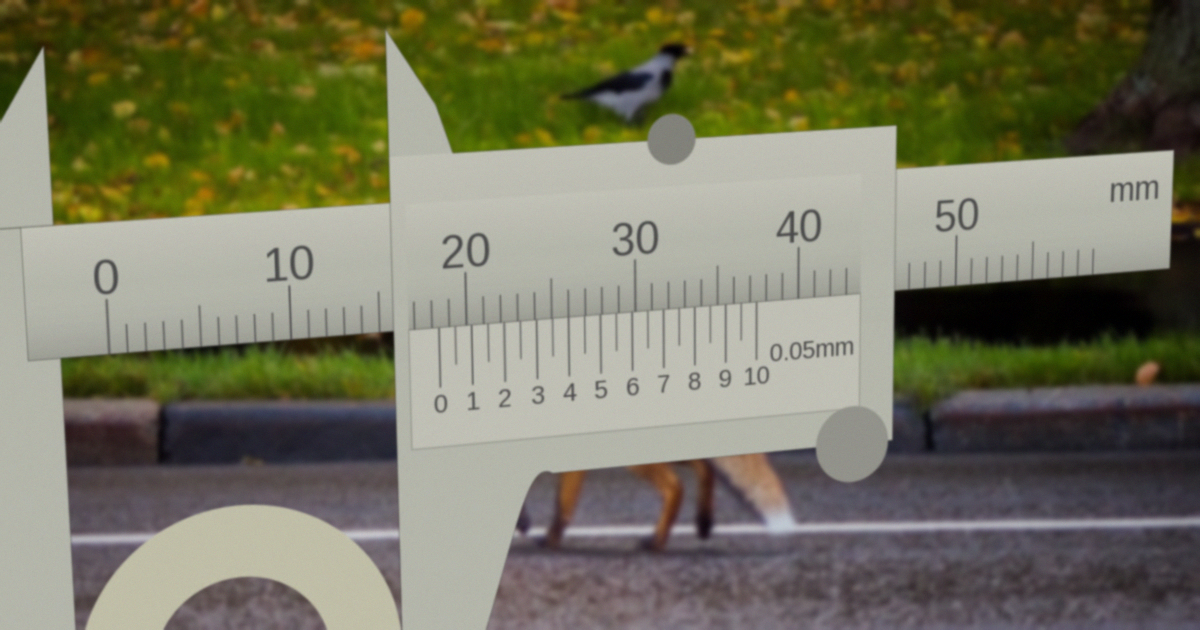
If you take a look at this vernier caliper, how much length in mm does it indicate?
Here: 18.4 mm
